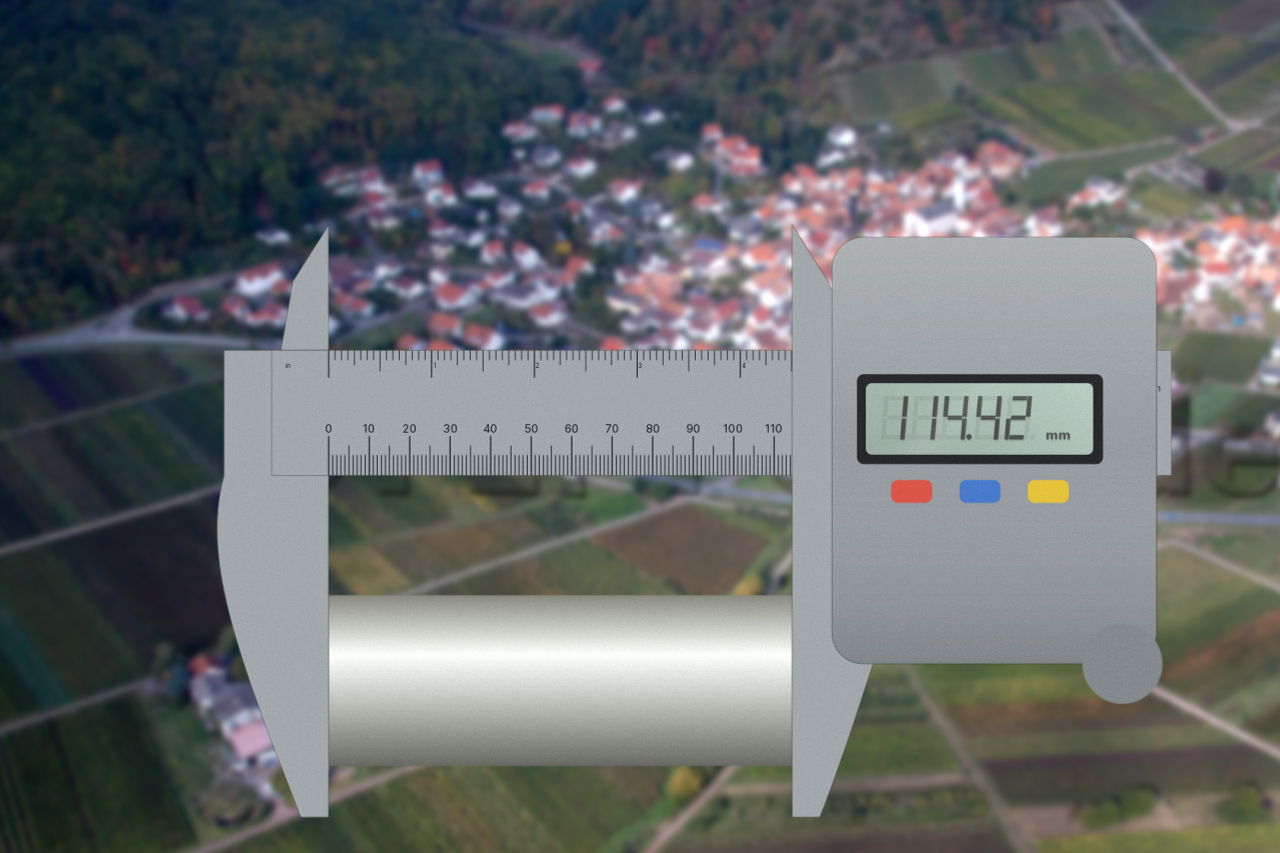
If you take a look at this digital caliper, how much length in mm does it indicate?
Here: 114.42 mm
